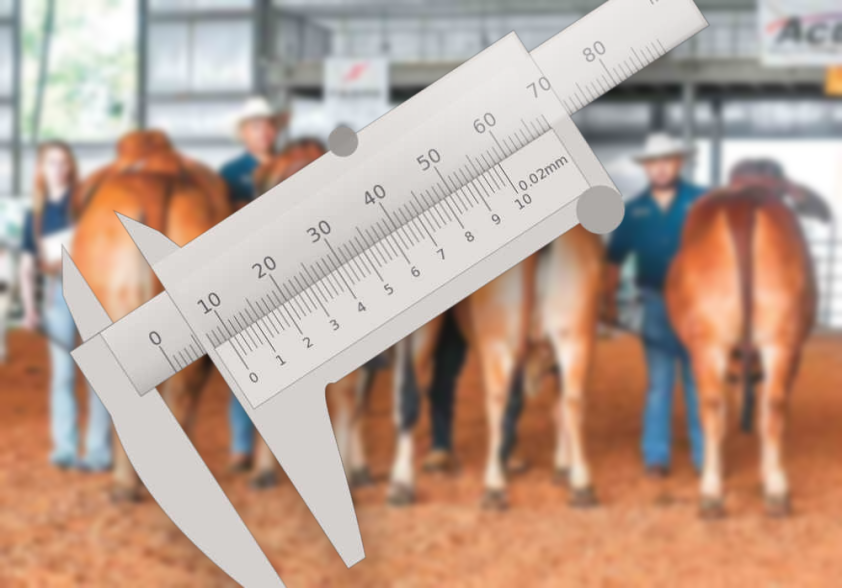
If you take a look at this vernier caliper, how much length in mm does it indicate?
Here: 9.4 mm
